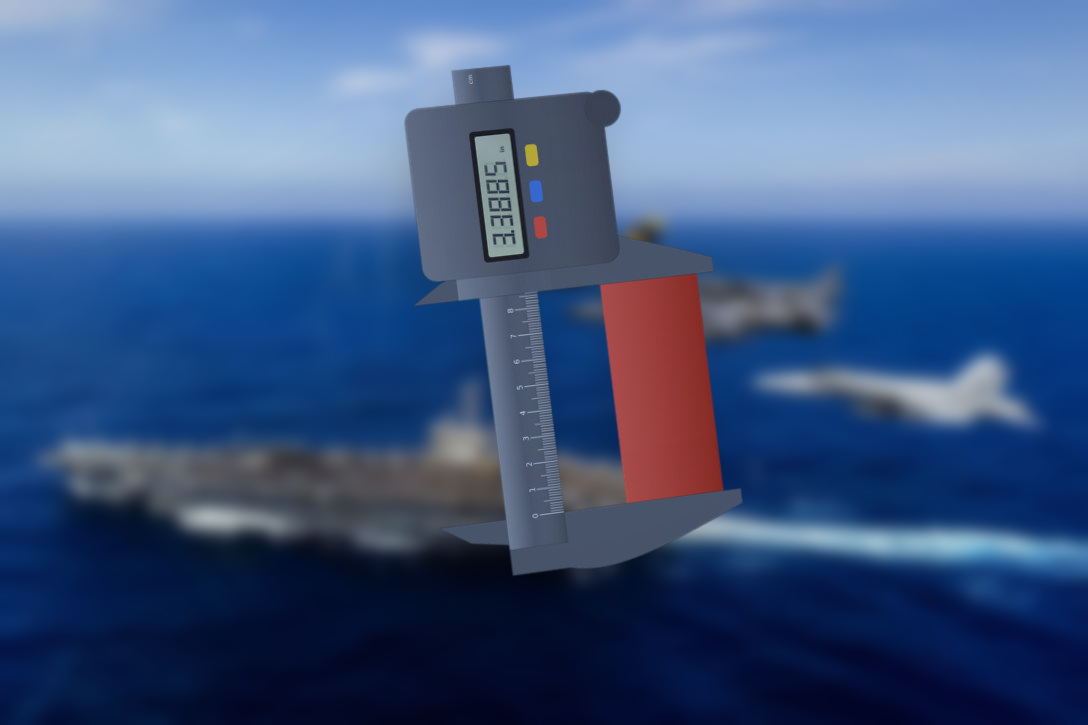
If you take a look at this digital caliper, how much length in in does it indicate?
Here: 3.3885 in
